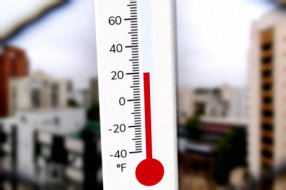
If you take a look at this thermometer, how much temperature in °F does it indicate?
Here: 20 °F
